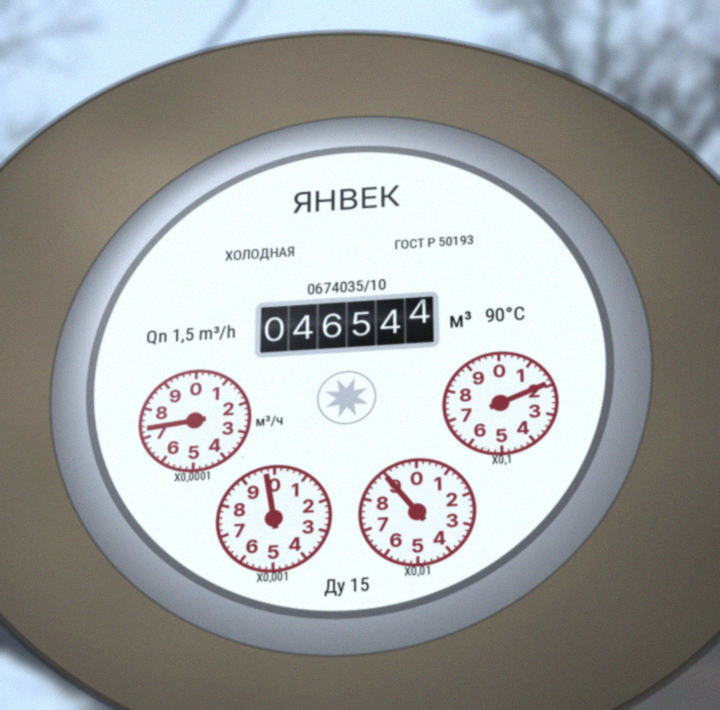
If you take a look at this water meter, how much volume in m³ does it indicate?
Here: 46544.1897 m³
